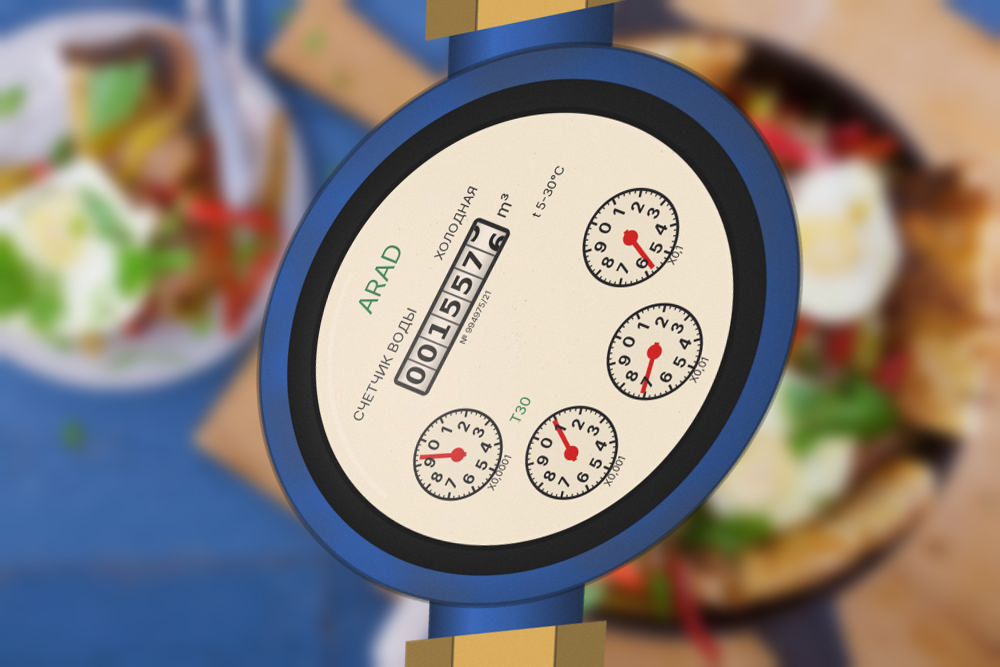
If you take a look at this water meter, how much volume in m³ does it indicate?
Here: 15575.5709 m³
